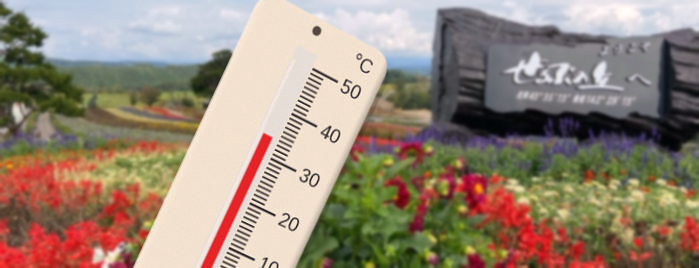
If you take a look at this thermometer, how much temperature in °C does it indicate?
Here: 34 °C
